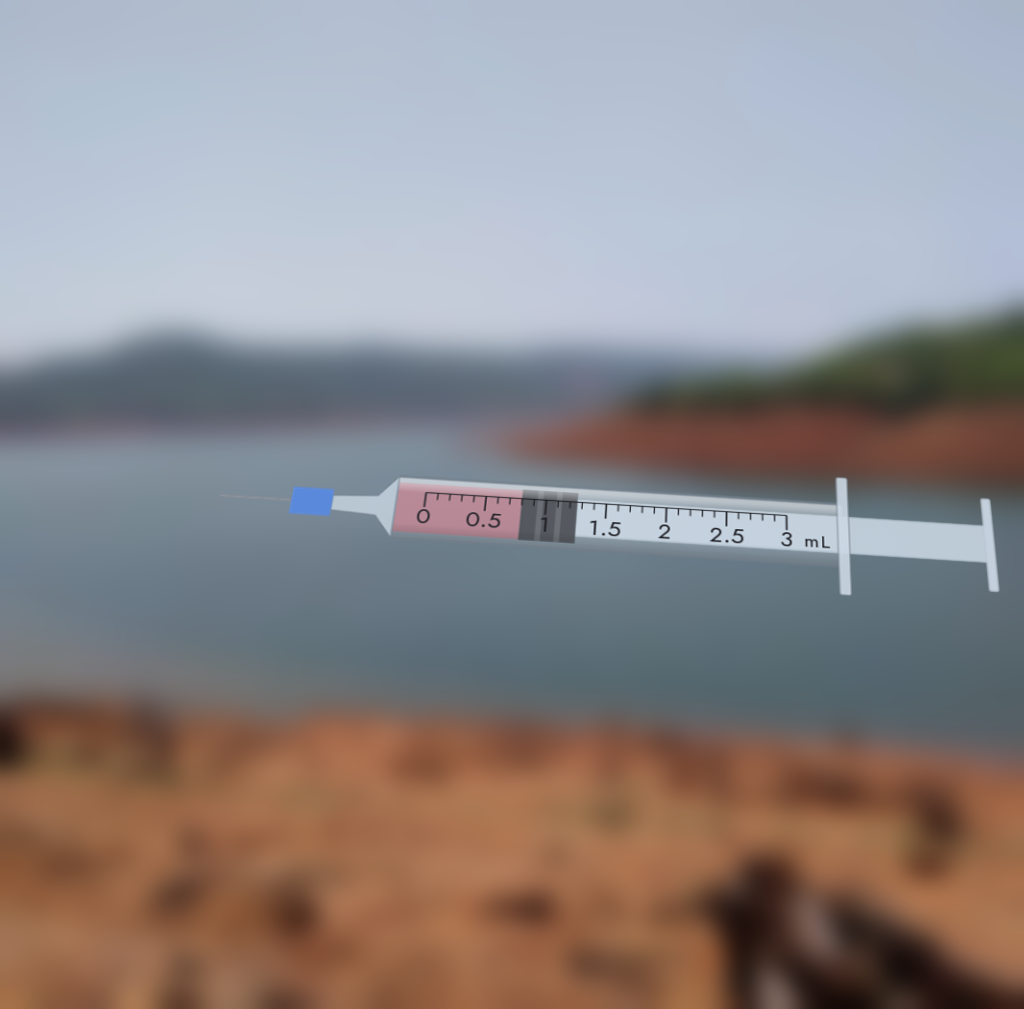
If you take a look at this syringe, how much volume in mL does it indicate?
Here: 0.8 mL
